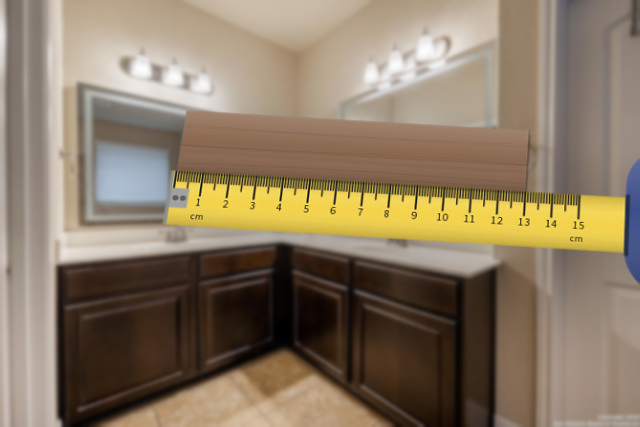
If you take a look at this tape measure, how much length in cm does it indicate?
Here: 13 cm
